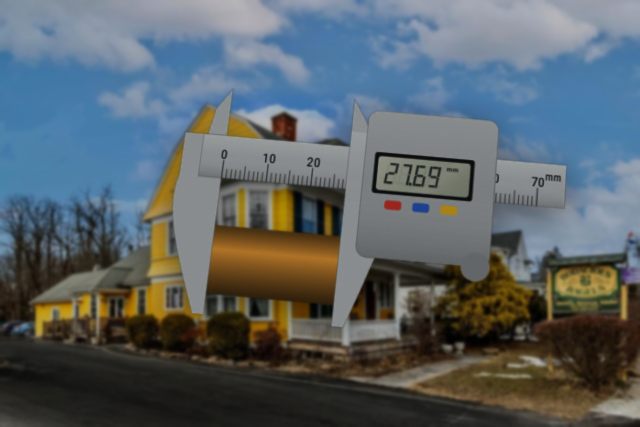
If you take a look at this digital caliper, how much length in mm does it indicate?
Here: 27.69 mm
